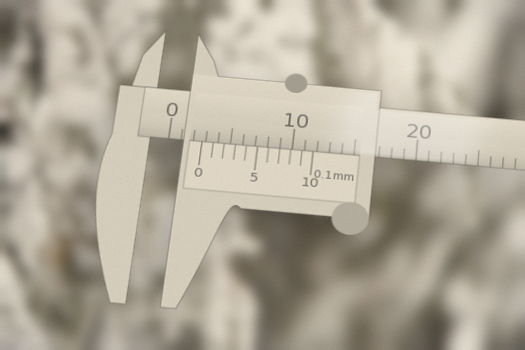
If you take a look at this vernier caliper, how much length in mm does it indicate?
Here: 2.7 mm
